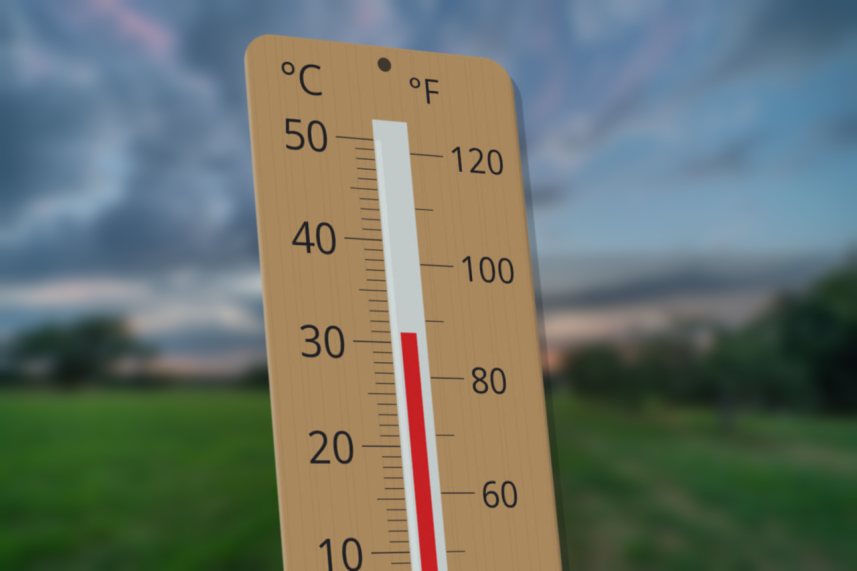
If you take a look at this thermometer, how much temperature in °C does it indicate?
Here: 31 °C
